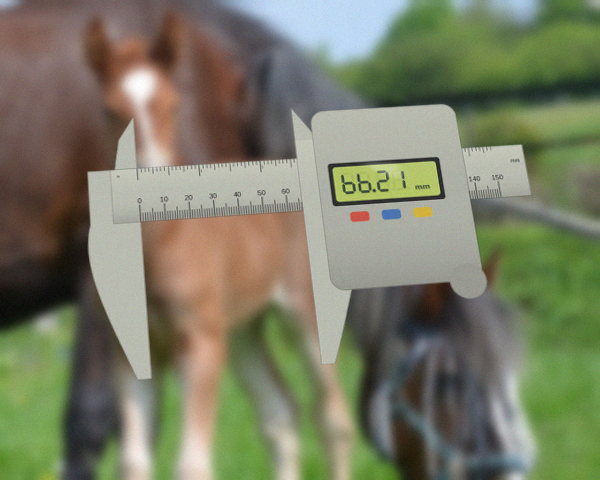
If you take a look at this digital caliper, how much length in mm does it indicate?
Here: 66.21 mm
